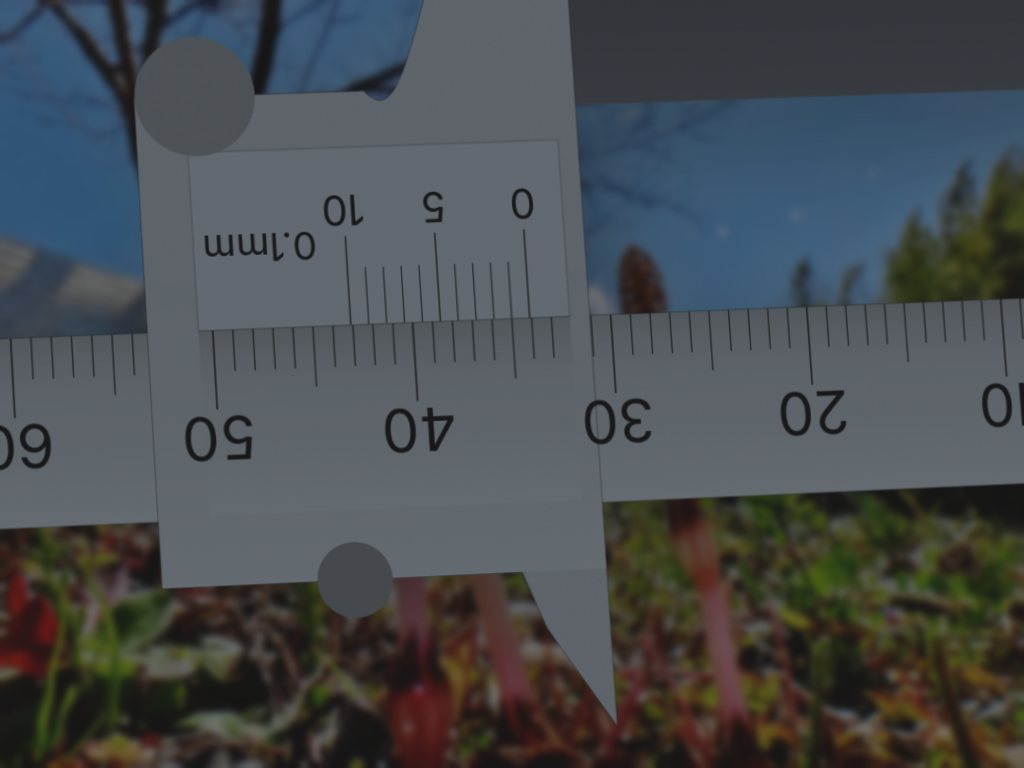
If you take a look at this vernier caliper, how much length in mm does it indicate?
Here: 34.1 mm
